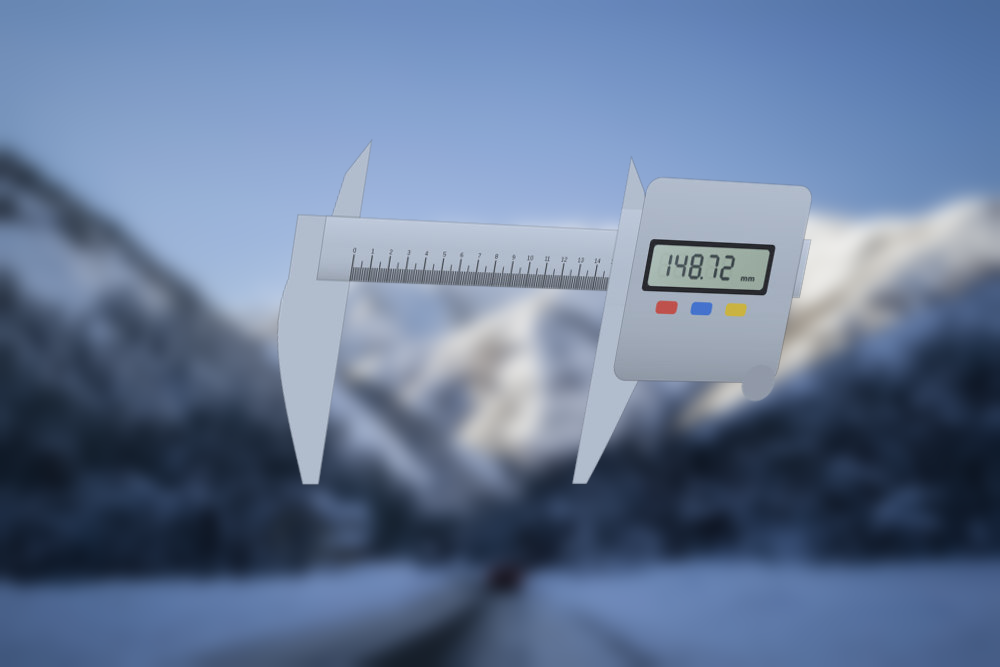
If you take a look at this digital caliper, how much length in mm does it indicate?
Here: 148.72 mm
